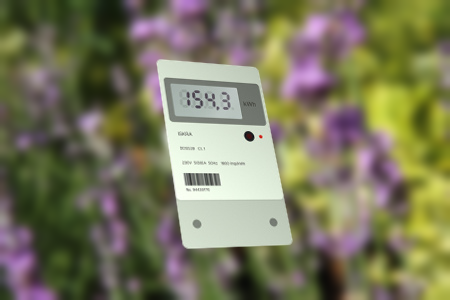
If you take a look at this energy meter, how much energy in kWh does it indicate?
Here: 154.3 kWh
